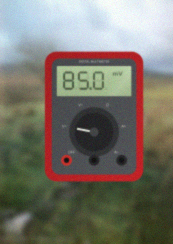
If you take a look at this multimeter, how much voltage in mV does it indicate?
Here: 85.0 mV
